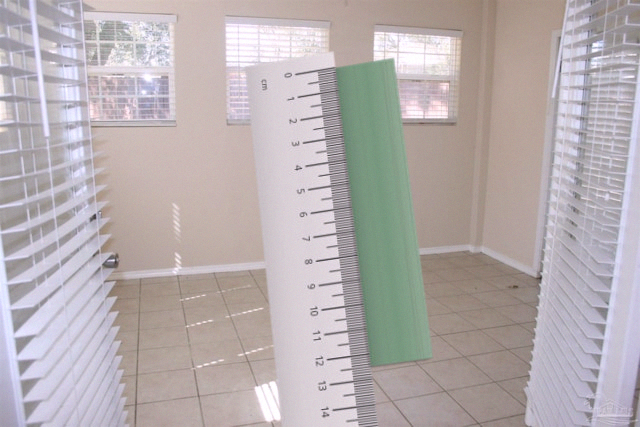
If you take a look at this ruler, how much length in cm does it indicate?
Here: 12.5 cm
